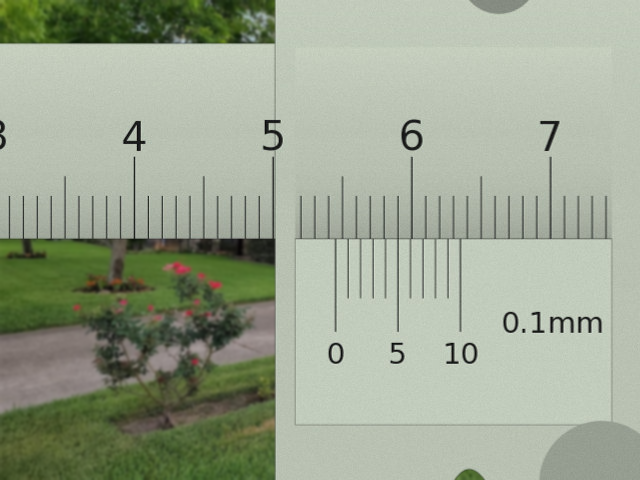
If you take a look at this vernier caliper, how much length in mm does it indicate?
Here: 54.5 mm
